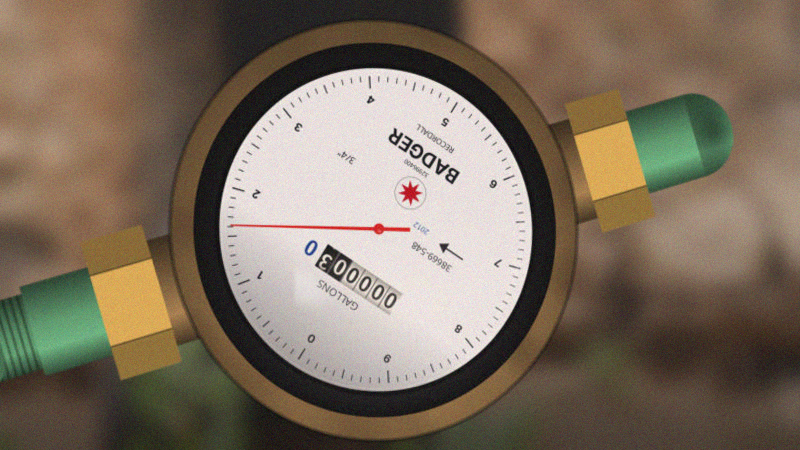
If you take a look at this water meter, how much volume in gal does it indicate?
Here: 31.6 gal
